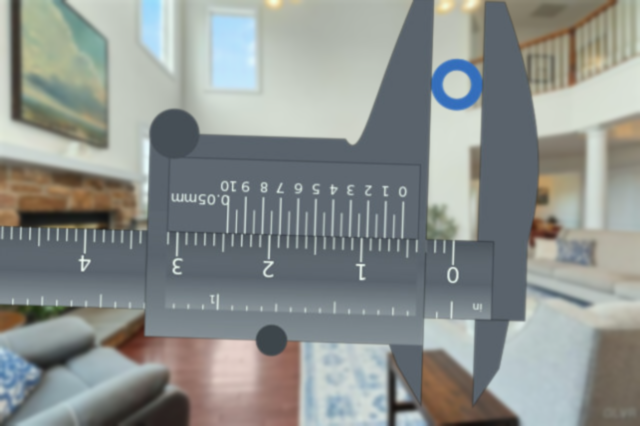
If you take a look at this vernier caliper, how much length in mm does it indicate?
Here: 5.6 mm
